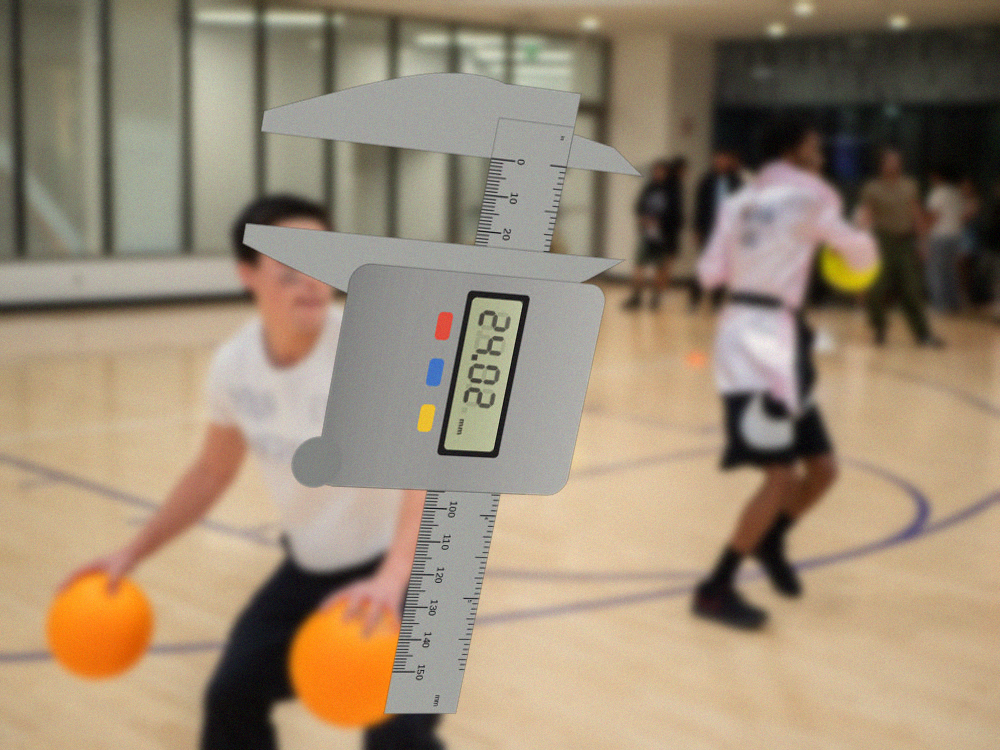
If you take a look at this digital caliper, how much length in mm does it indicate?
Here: 24.02 mm
